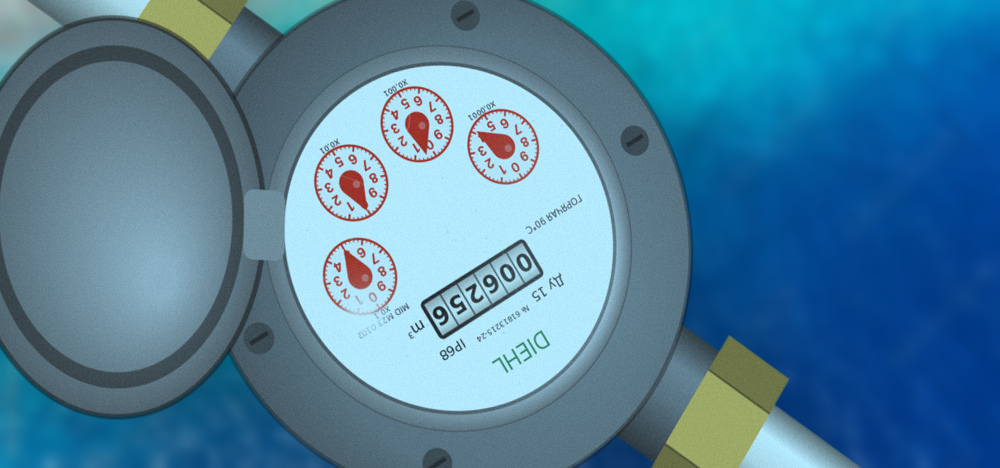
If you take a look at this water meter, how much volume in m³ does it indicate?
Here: 6256.5004 m³
